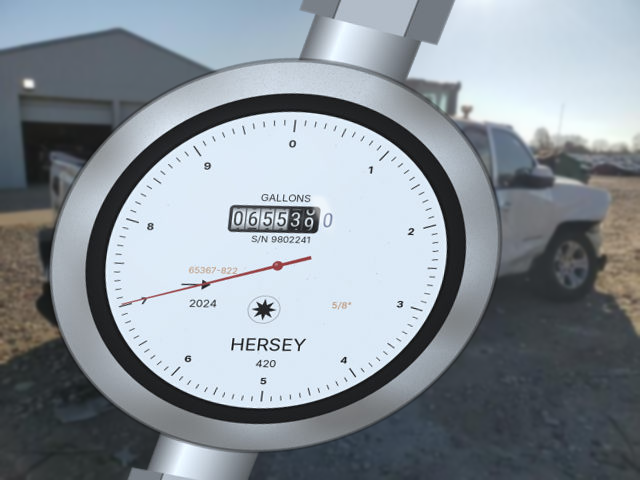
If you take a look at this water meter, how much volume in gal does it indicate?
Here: 655387.0 gal
